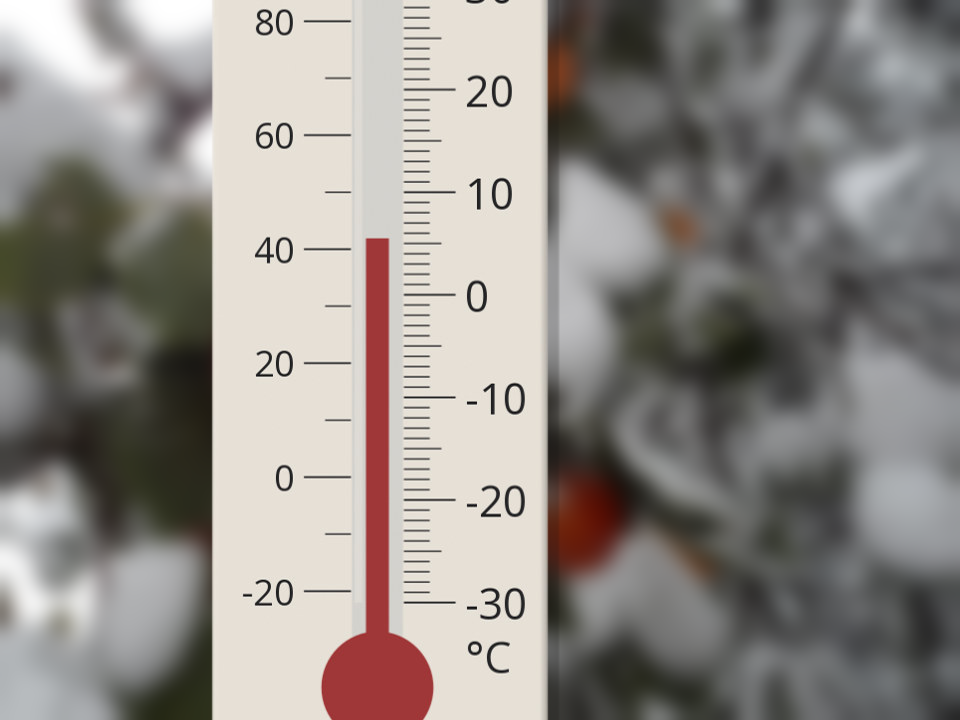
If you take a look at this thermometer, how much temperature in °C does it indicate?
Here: 5.5 °C
